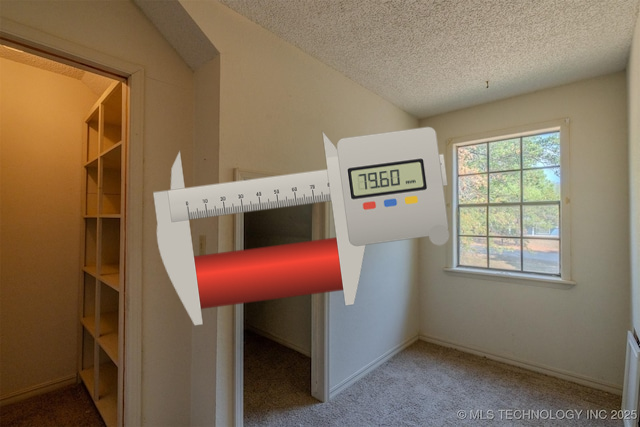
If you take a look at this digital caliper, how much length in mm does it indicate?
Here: 79.60 mm
